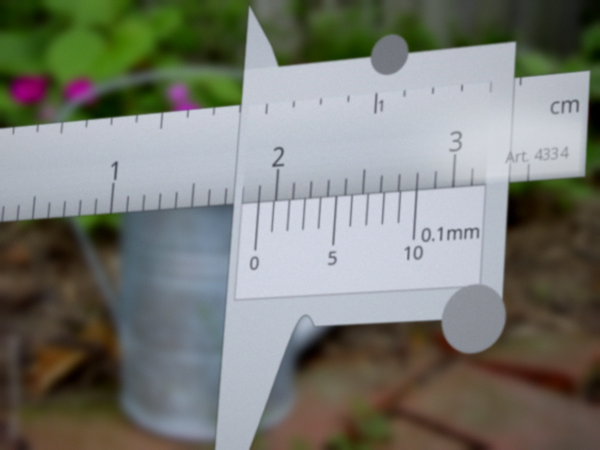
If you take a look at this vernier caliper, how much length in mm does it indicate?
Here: 19.0 mm
